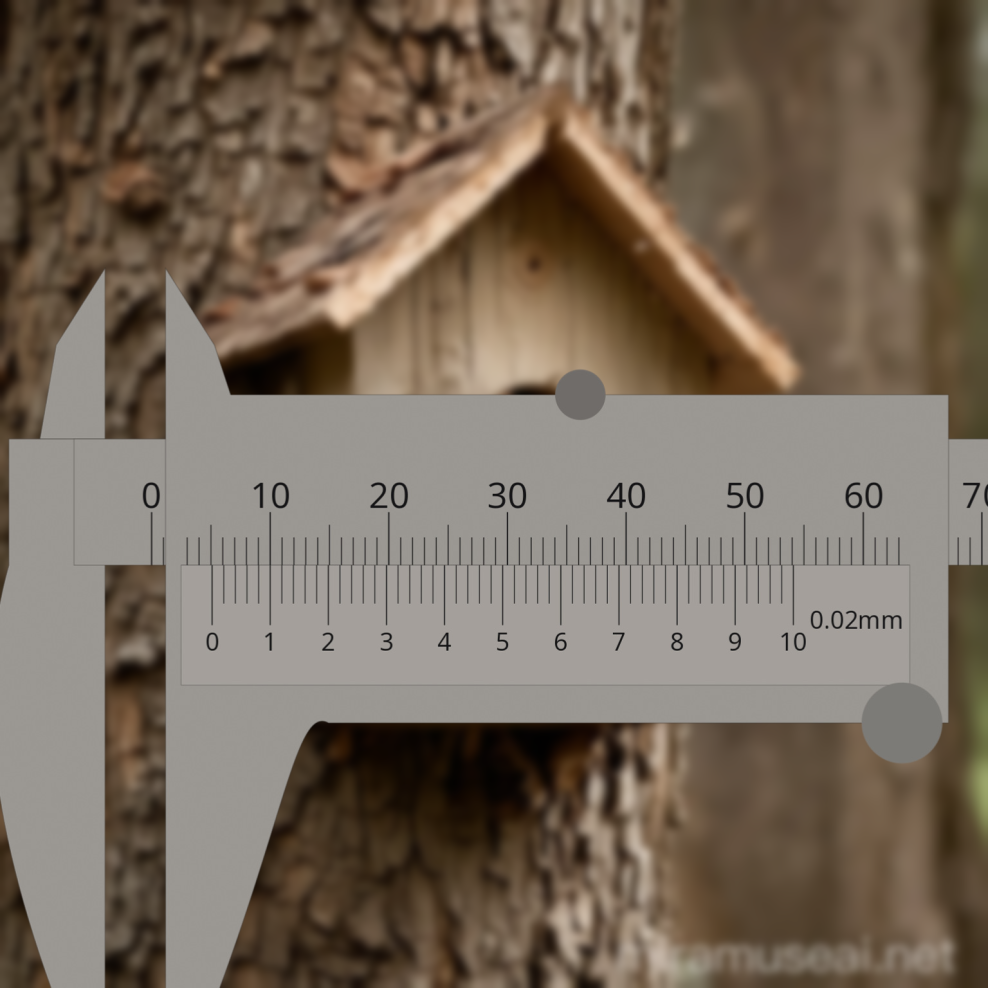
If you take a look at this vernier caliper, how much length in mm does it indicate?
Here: 5.1 mm
